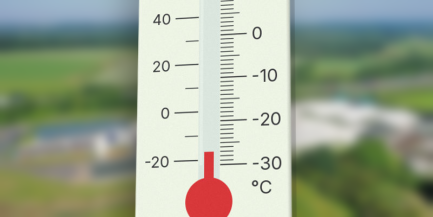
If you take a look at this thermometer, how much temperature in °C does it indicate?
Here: -27 °C
